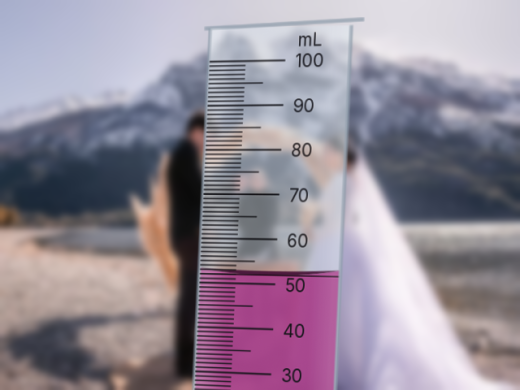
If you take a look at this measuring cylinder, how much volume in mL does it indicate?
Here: 52 mL
